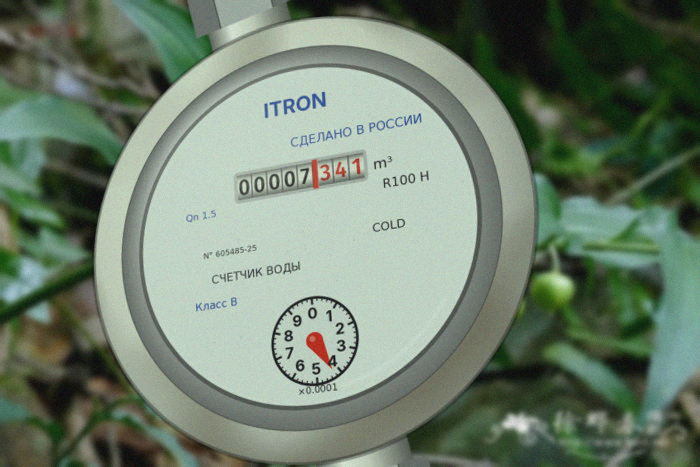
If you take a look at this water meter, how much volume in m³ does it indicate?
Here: 7.3414 m³
